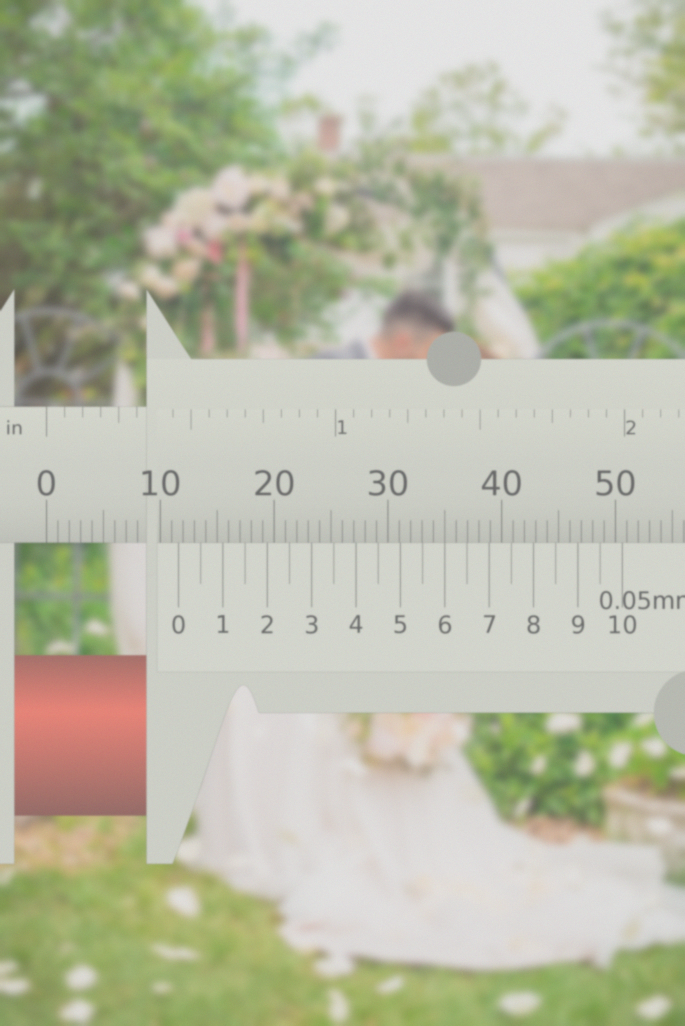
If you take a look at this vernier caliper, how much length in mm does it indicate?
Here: 11.6 mm
